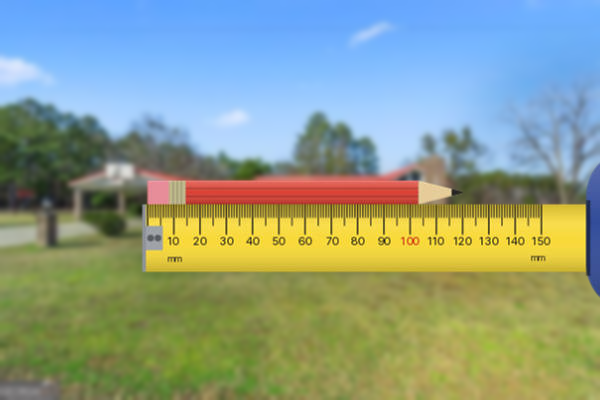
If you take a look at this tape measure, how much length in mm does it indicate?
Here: 120 mm
